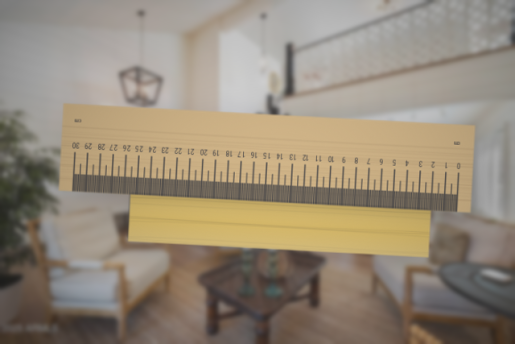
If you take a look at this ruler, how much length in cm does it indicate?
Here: 23.5 cm
